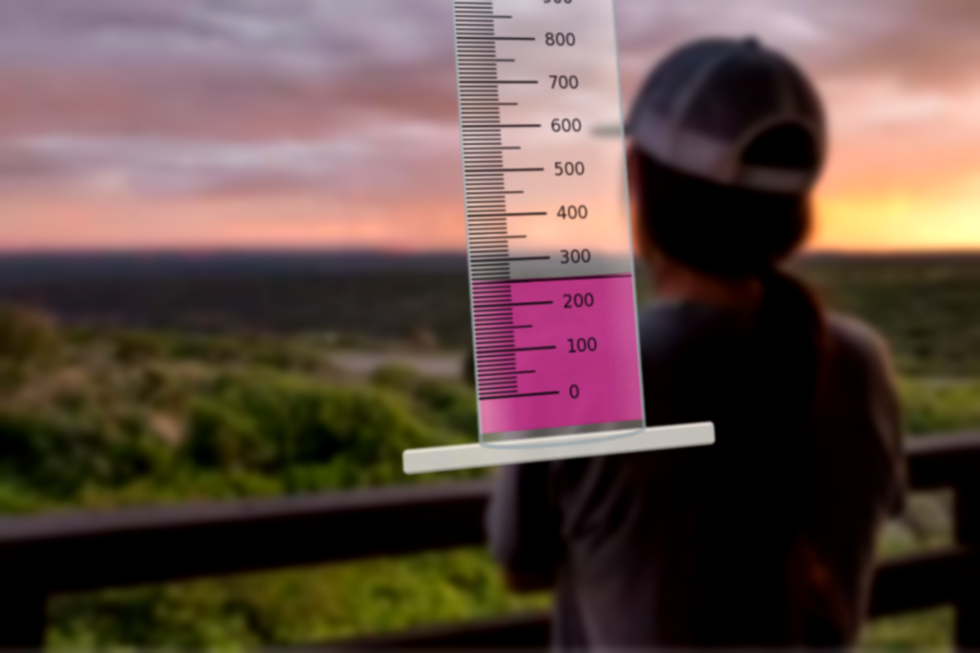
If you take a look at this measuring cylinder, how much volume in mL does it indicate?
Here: 250 mL
